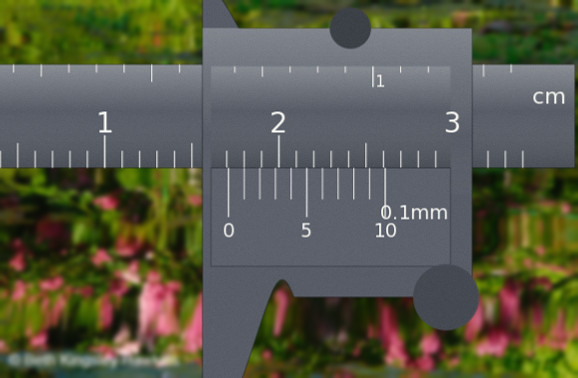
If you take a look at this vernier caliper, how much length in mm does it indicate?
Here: 17.1 mm
